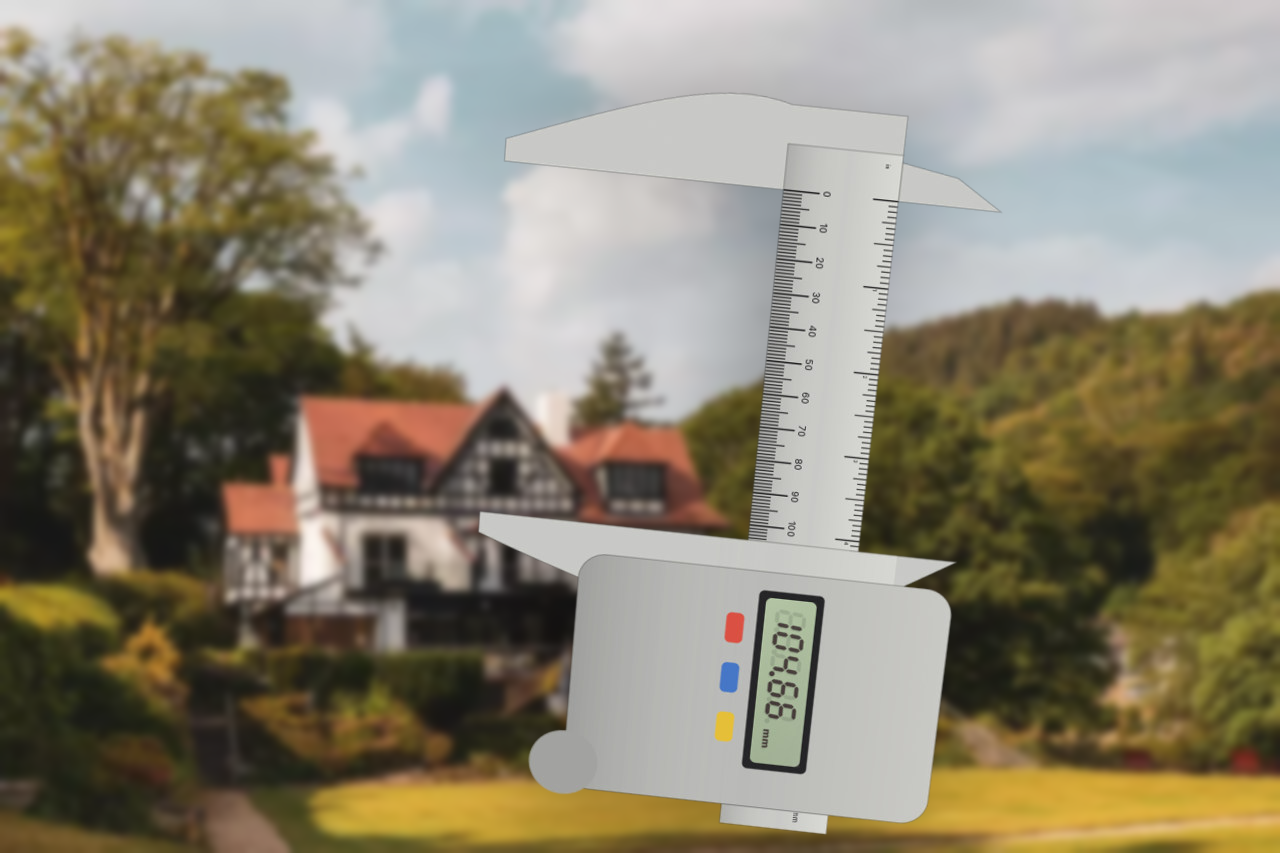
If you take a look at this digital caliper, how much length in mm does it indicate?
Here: 104.66 mm
